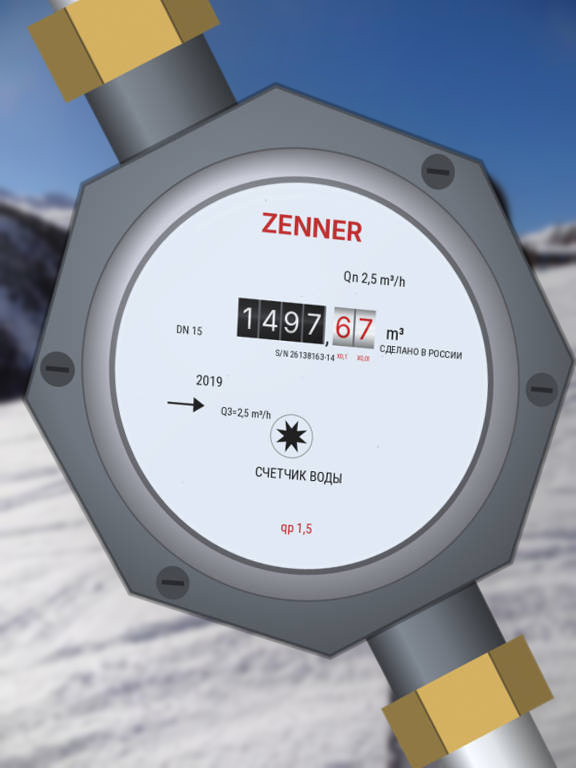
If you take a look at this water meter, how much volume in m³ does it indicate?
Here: 1497.67 m³
